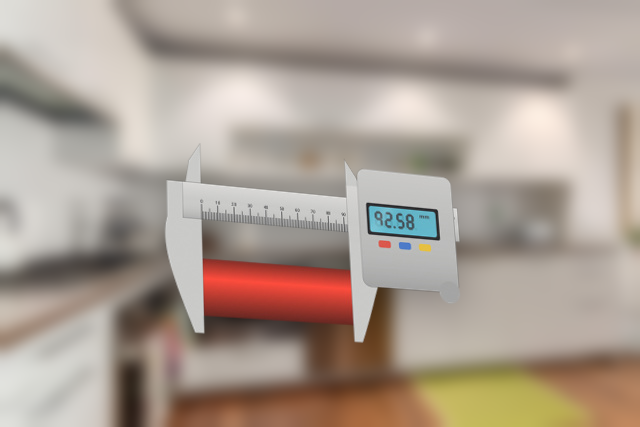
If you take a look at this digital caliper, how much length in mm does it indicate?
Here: 92.58 mm
